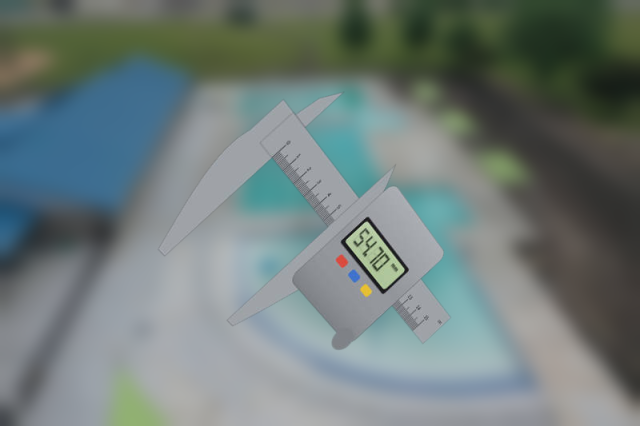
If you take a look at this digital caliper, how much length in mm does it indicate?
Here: 54.70 mm
